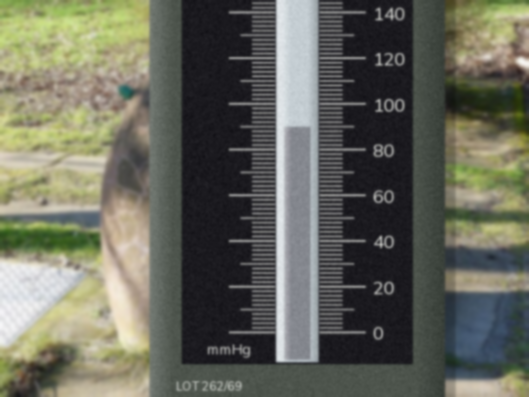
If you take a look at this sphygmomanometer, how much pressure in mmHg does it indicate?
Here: 90 mmHg
